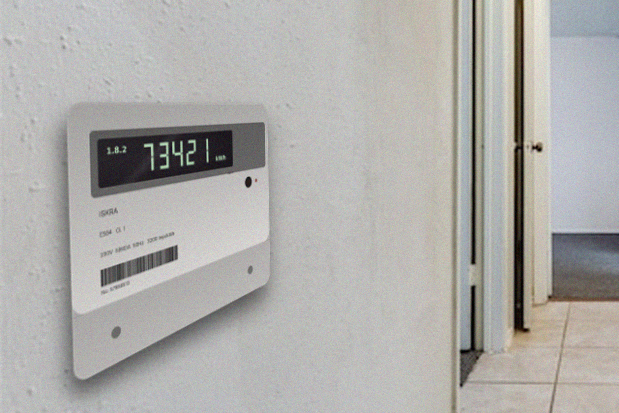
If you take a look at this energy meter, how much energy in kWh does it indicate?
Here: 73421 kWh
